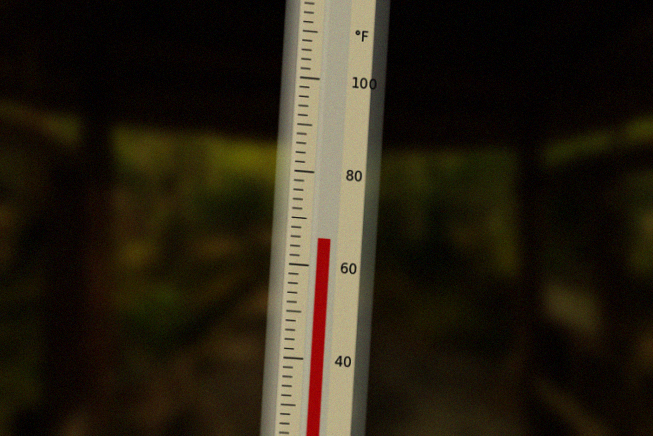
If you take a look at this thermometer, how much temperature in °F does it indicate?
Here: 66 °F
